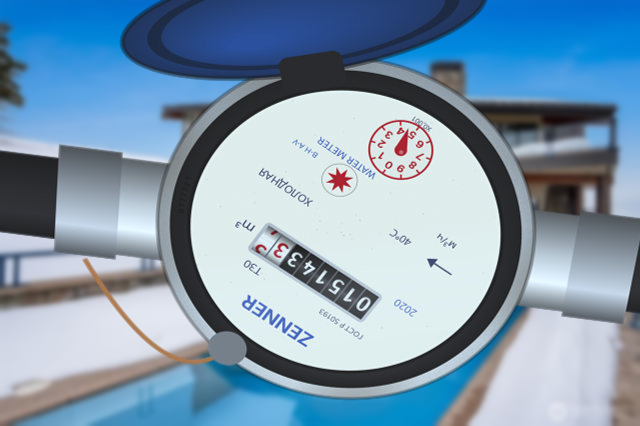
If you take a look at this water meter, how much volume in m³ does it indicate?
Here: 15143.334 m³
